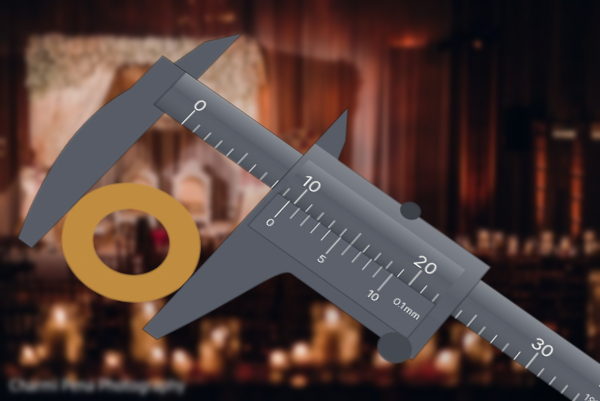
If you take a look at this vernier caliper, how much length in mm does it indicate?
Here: 9.6 mm
